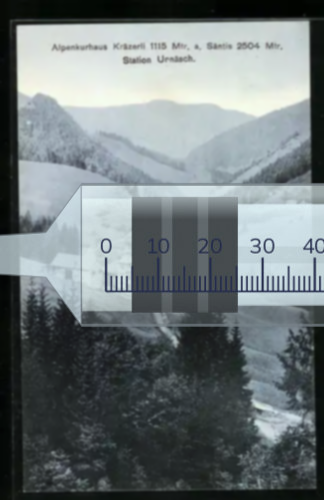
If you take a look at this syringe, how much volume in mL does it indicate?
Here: 5 mL
